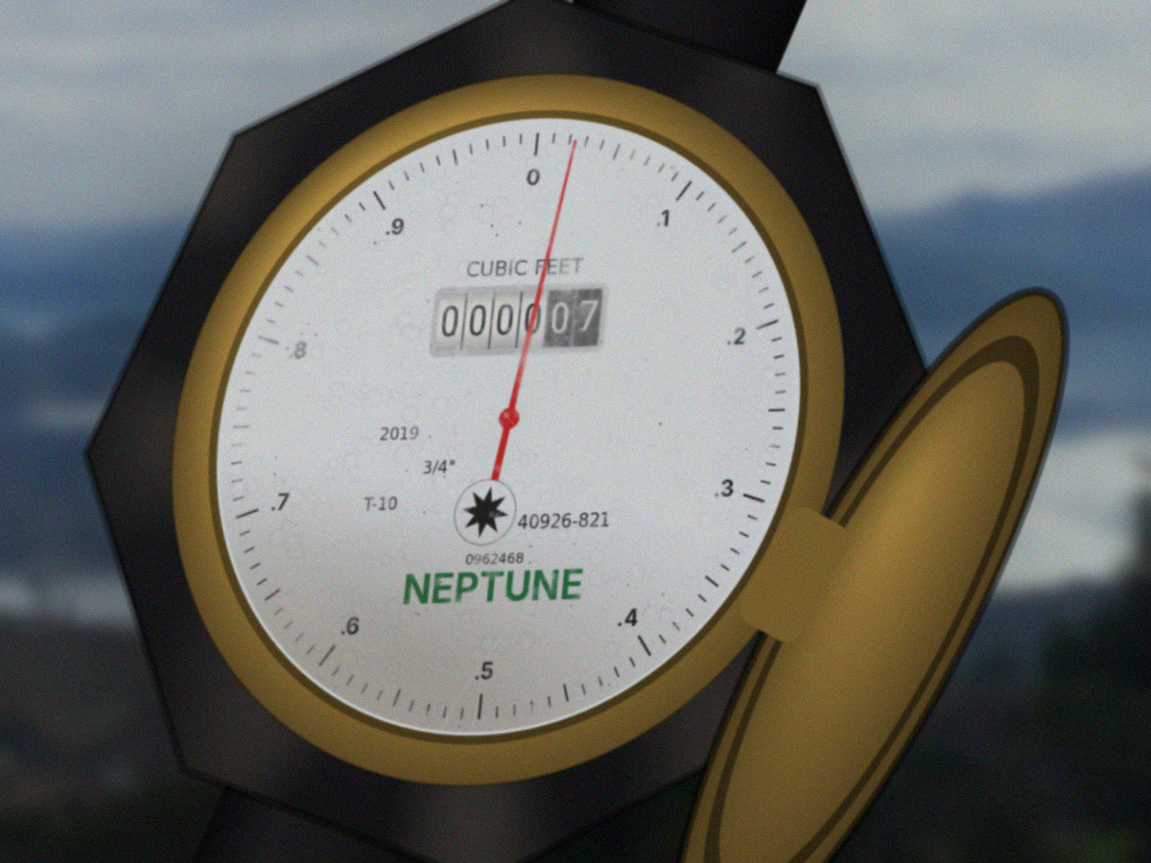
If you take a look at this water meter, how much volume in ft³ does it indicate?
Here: 7.02 ft³
